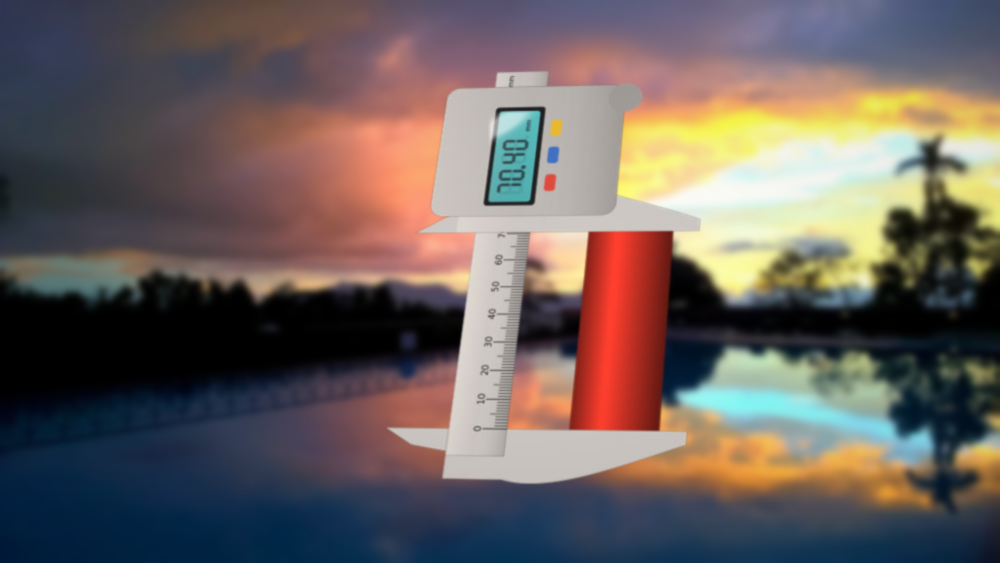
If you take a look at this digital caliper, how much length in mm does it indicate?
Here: 70.40 mm
